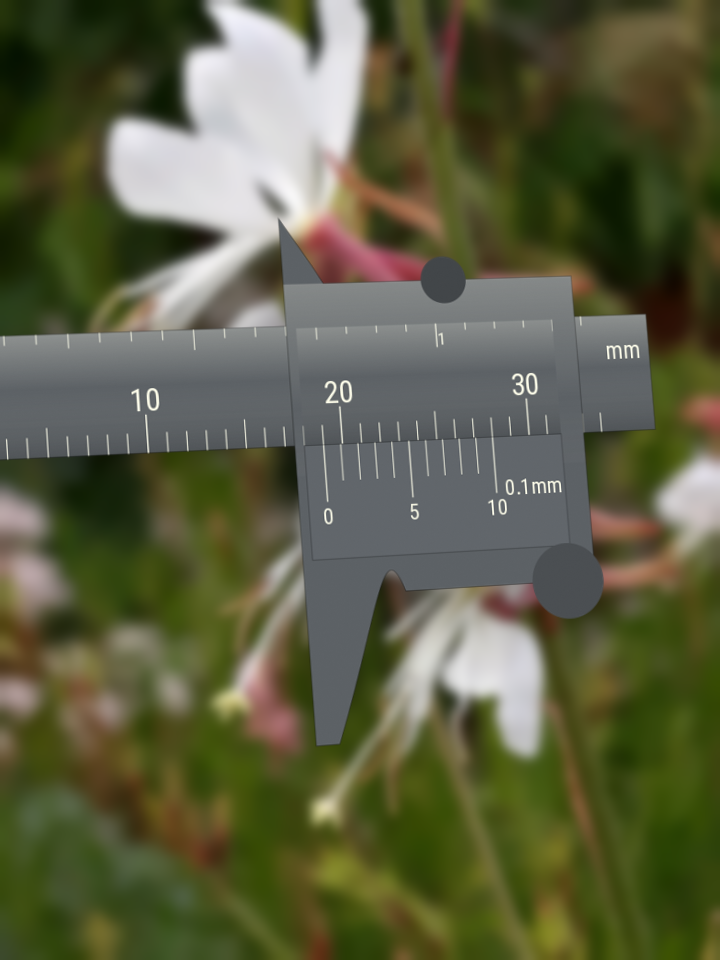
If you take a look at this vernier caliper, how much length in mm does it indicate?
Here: 19.0 mm
